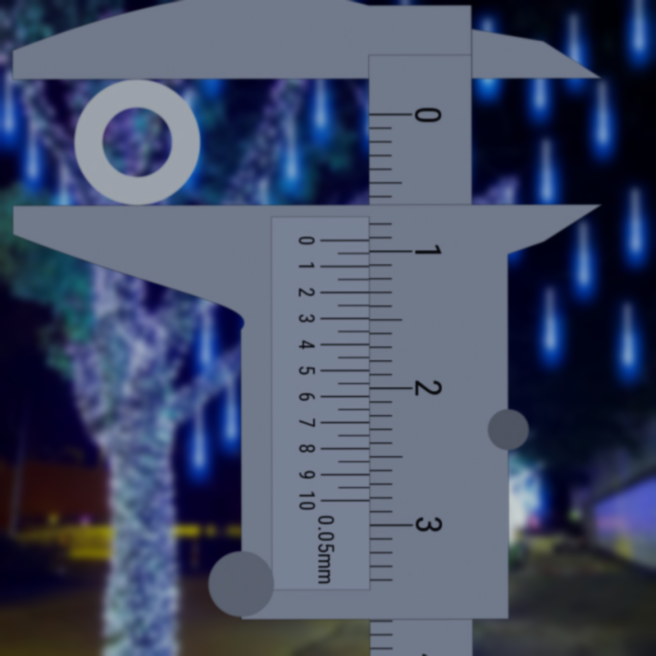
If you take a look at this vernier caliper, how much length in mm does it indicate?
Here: 9.2 mm
